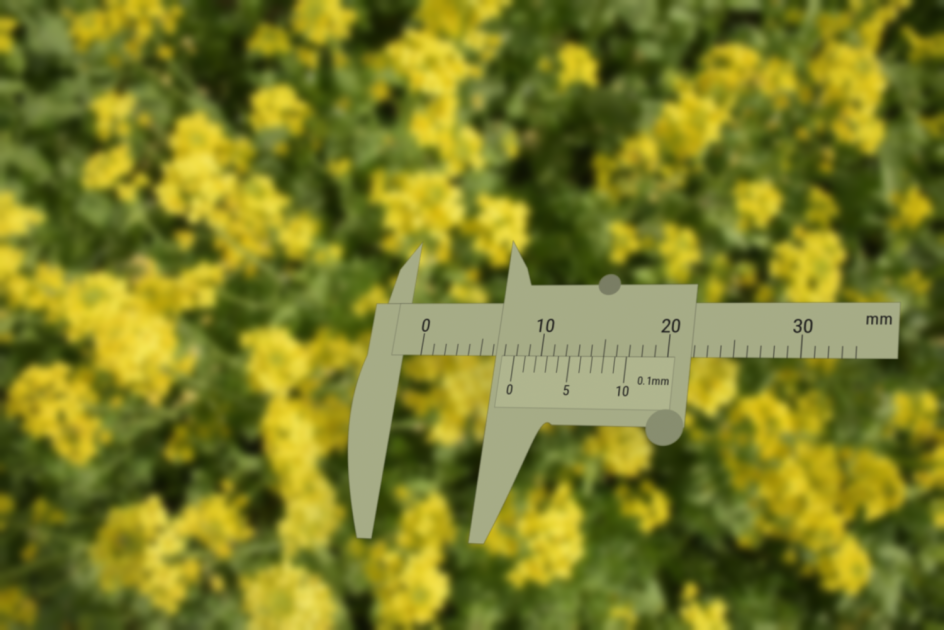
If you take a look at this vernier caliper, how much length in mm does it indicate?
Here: 7.8 mm
